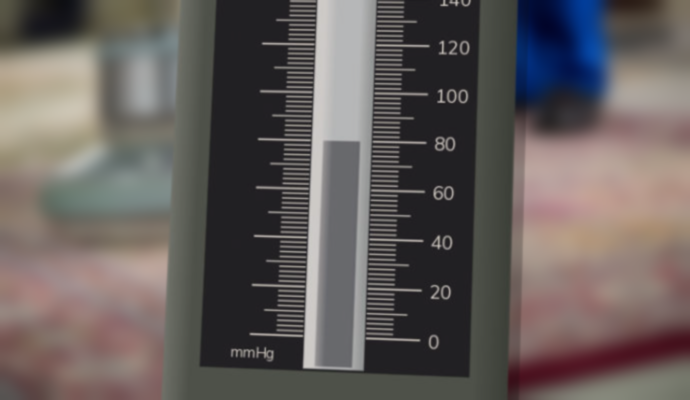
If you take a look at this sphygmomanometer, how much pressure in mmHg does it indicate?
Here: 80 mmHg
